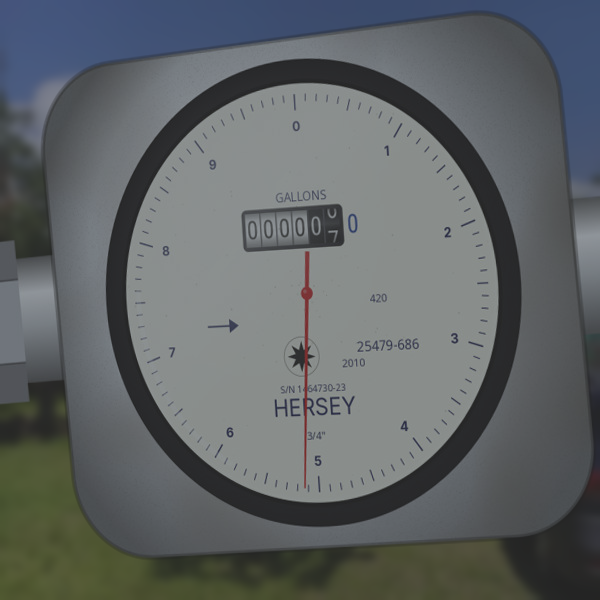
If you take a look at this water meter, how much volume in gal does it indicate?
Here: 65.1 gal
